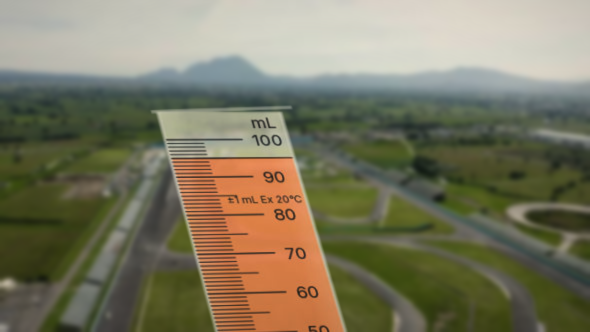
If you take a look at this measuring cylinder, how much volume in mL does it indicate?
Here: 95 mL
